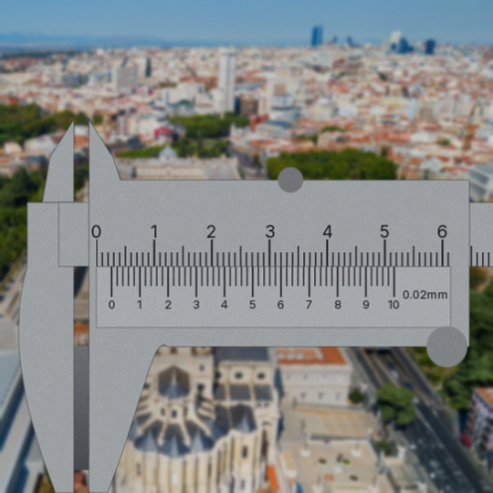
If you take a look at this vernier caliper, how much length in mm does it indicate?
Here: 2.6 mm
